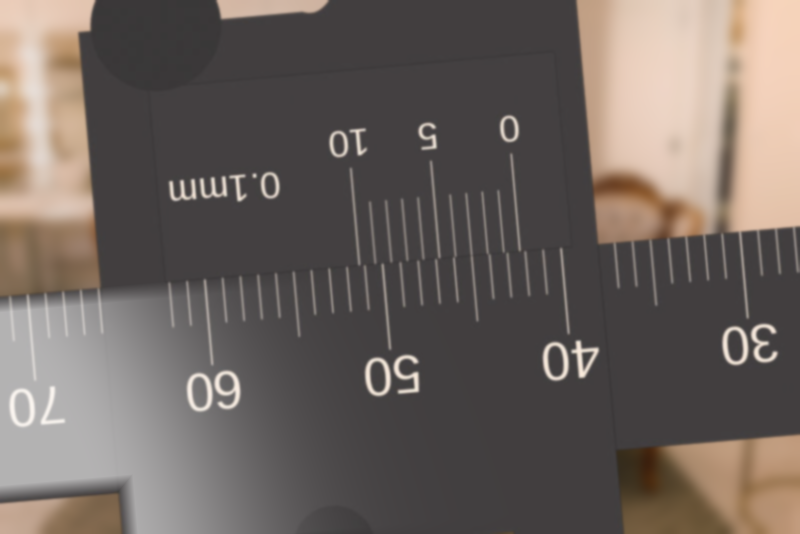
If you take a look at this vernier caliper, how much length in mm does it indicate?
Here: 42.3 mm
